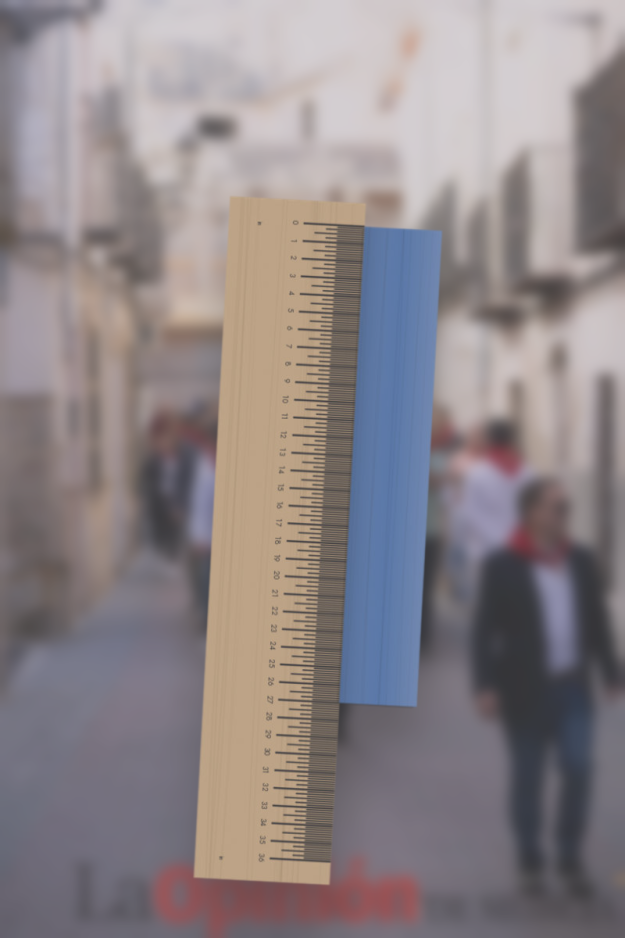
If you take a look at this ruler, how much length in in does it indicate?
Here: 27 in
